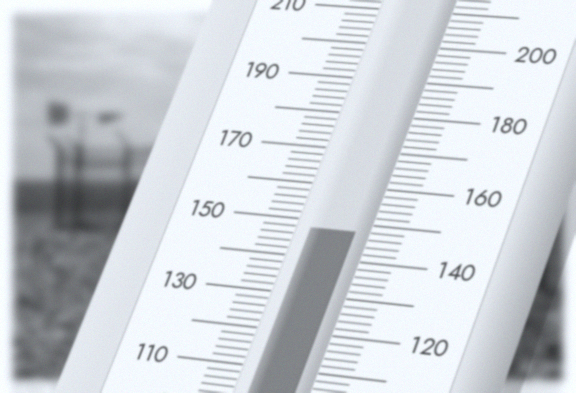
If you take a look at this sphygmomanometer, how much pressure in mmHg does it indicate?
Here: 148 mmHg
